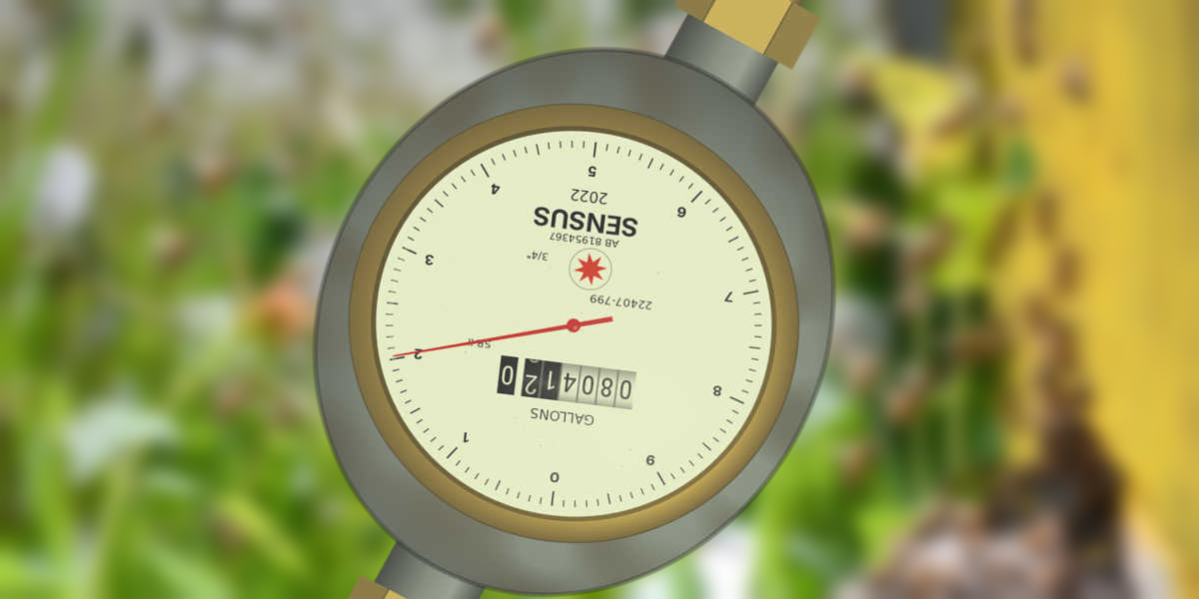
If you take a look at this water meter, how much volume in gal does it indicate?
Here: 804122.0 gal
